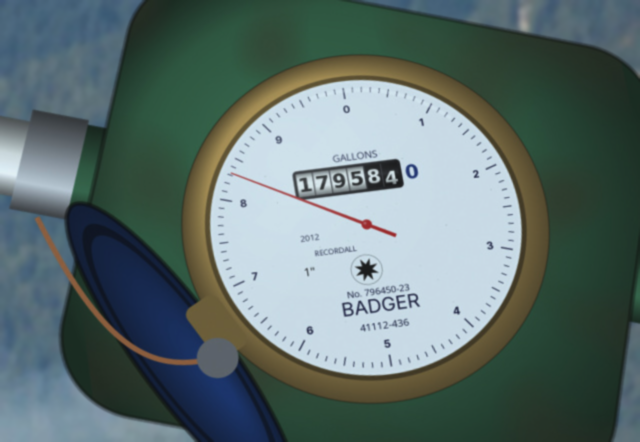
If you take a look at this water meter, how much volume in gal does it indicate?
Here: 1795838.3 gal
